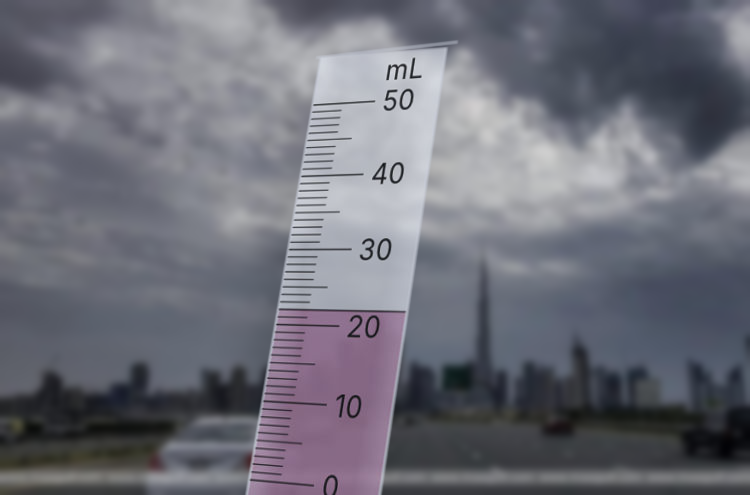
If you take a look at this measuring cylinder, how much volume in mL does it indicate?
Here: 22 mL
